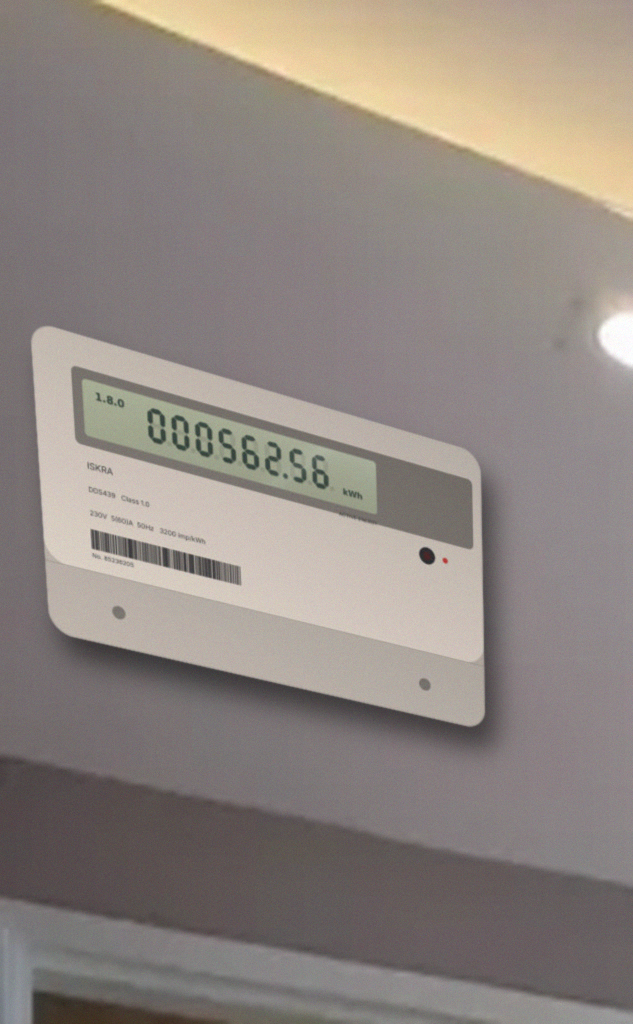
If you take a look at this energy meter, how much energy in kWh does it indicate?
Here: 562.56 kWh
